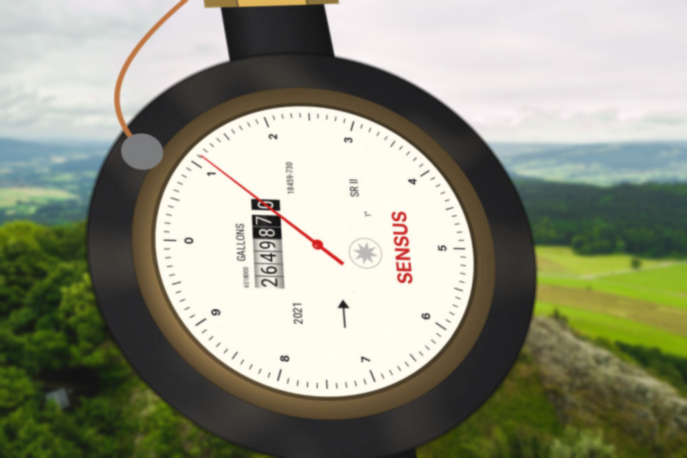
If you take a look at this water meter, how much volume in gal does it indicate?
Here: 2649871.1 gal
